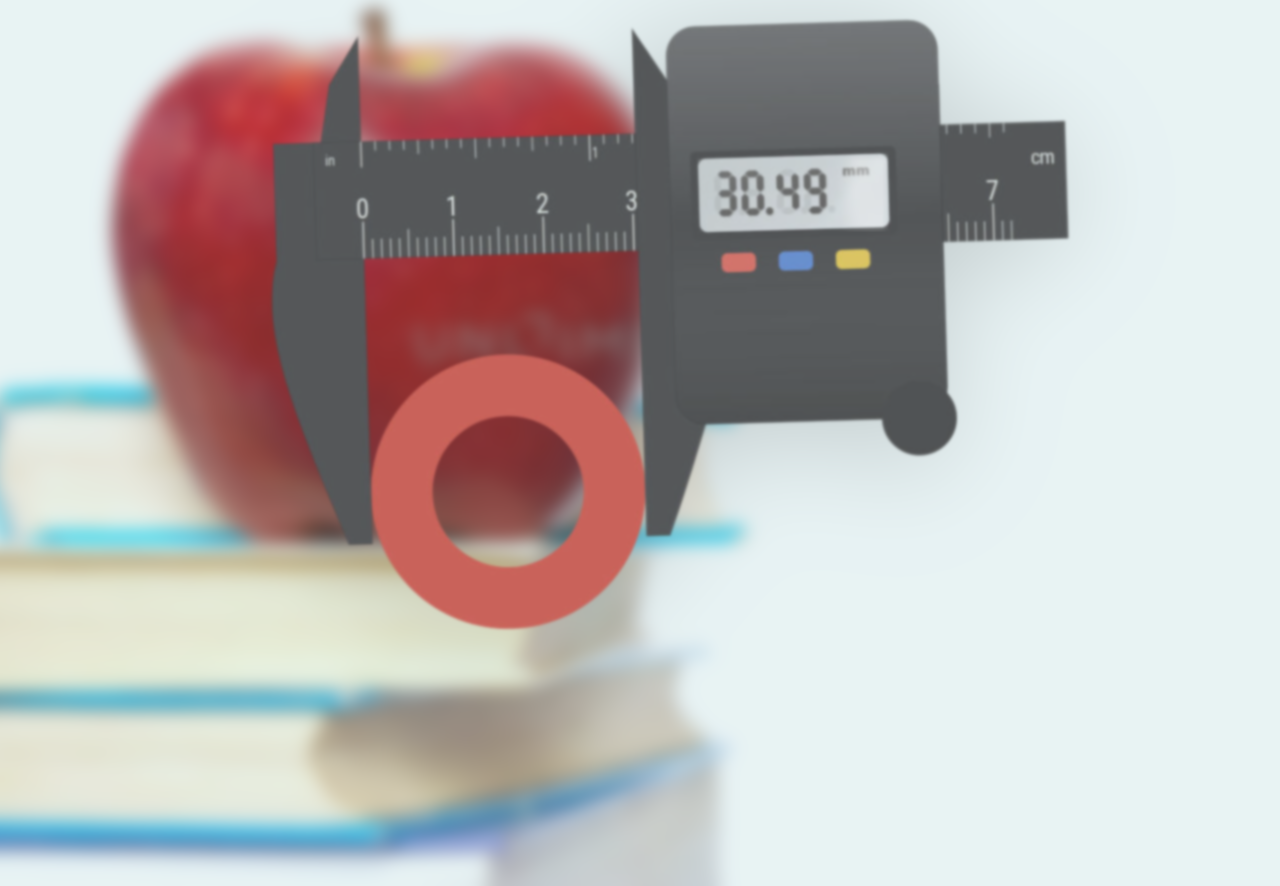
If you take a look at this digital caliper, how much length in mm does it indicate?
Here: 30.49 mm
